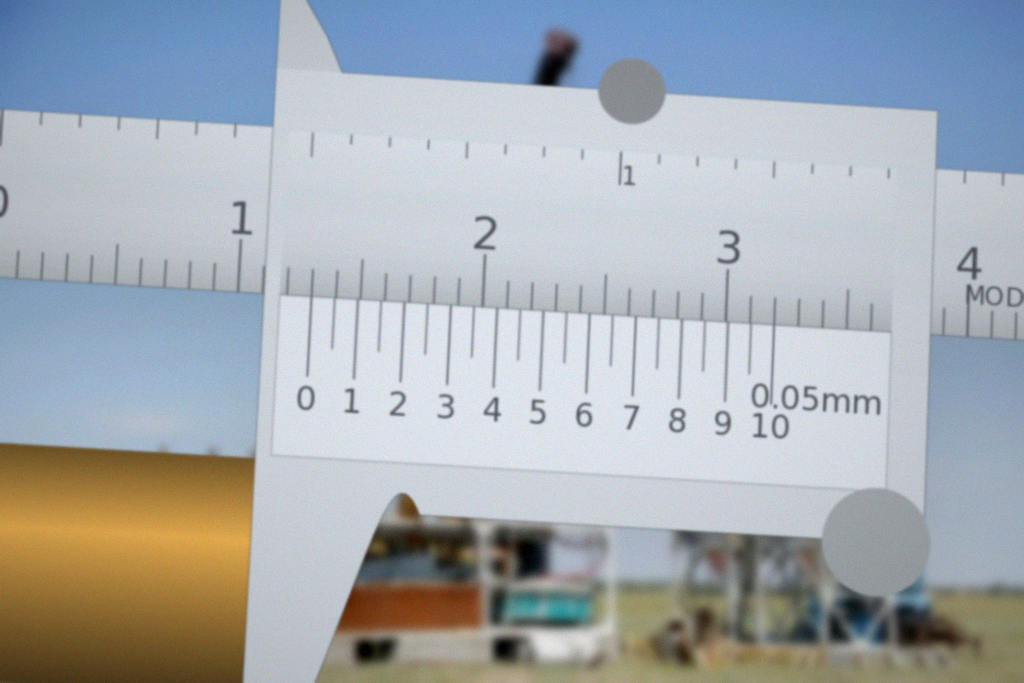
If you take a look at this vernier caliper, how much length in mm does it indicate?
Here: 13.0 mm
